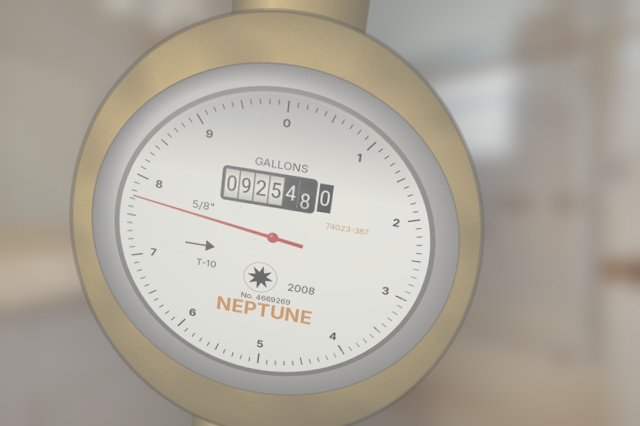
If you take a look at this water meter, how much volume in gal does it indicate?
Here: 925477.7 gal
